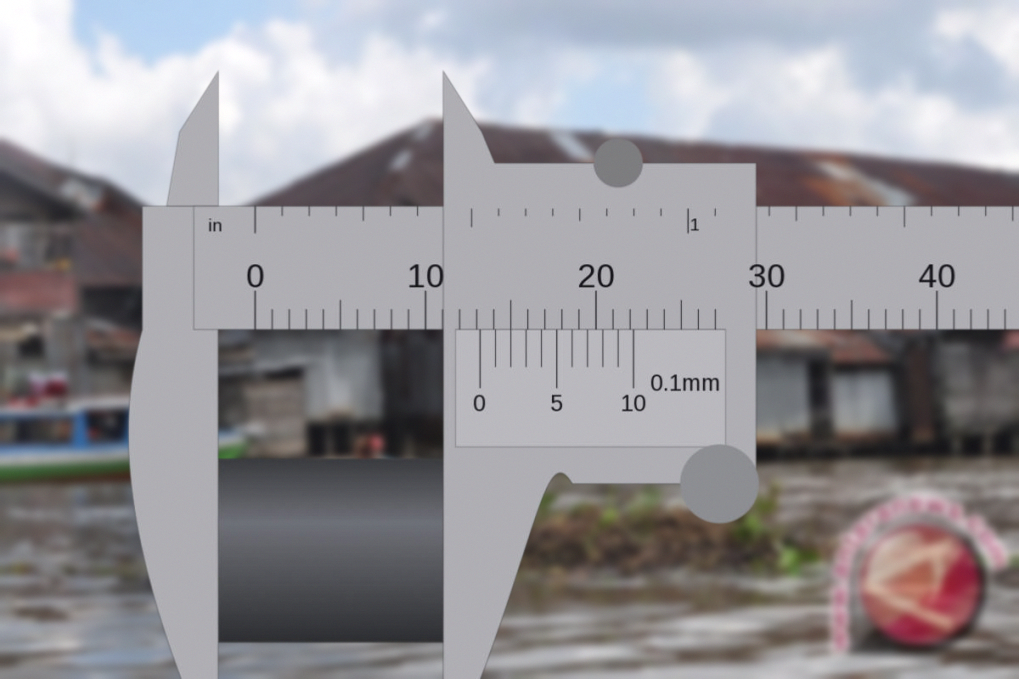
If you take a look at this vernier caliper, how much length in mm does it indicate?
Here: 13.2 mm
